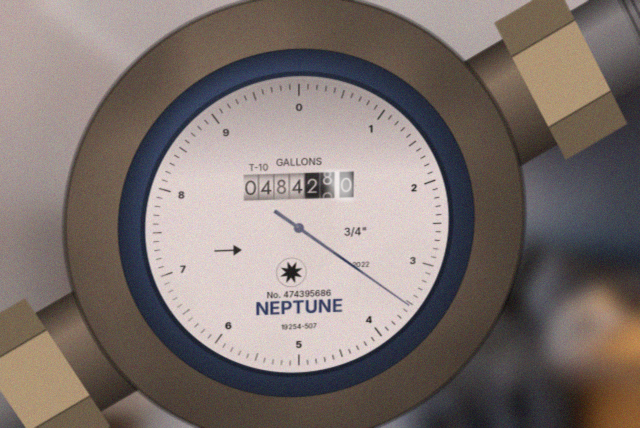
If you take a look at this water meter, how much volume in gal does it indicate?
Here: 484283.5 gal
